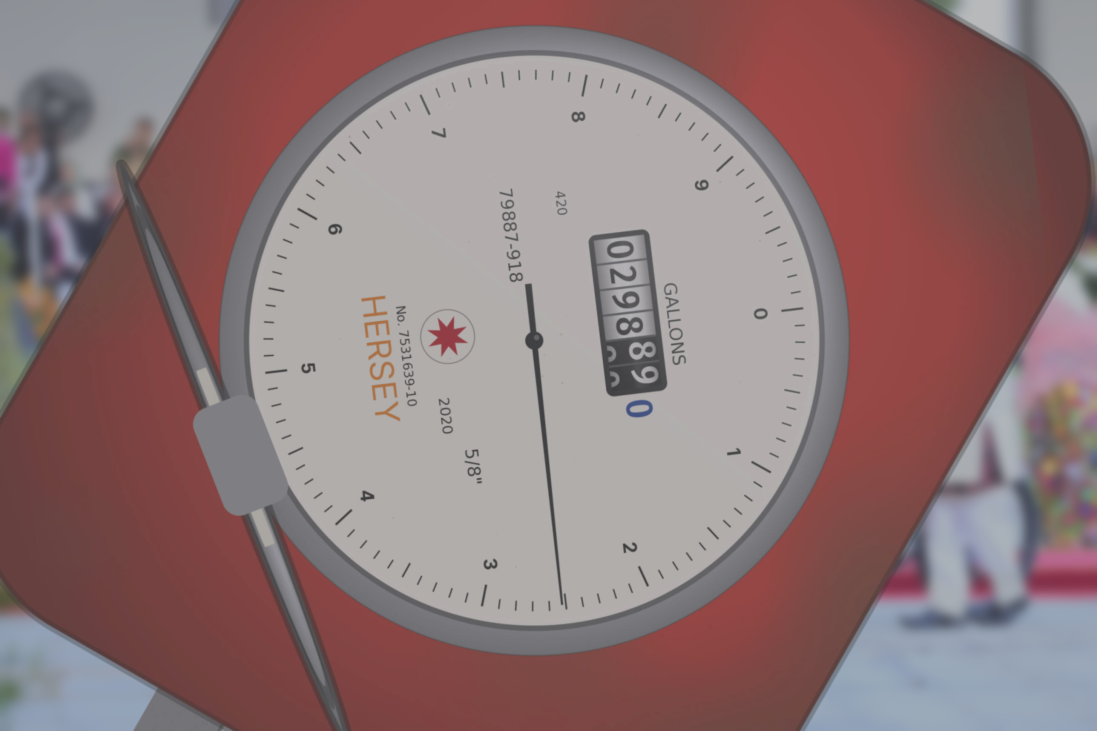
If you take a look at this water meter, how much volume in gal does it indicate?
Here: 298892.5 gal
